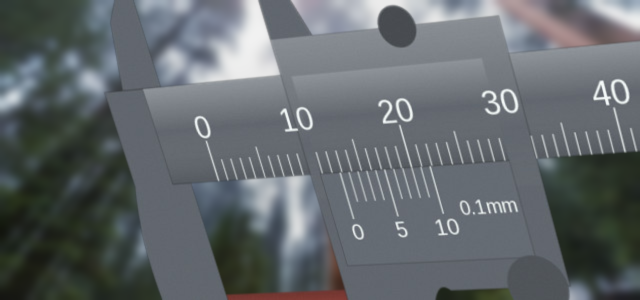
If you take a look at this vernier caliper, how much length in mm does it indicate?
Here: 12.8 mm
